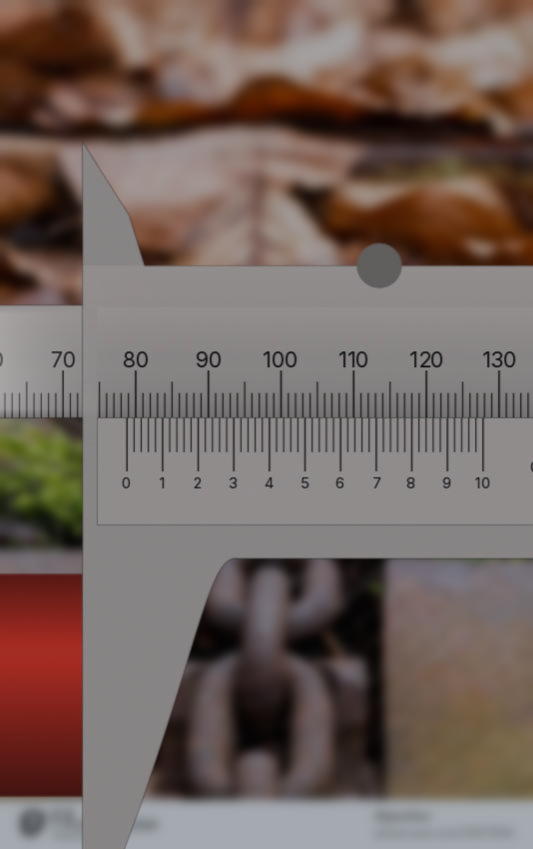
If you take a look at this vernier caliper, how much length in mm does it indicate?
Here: 78.8 mm
